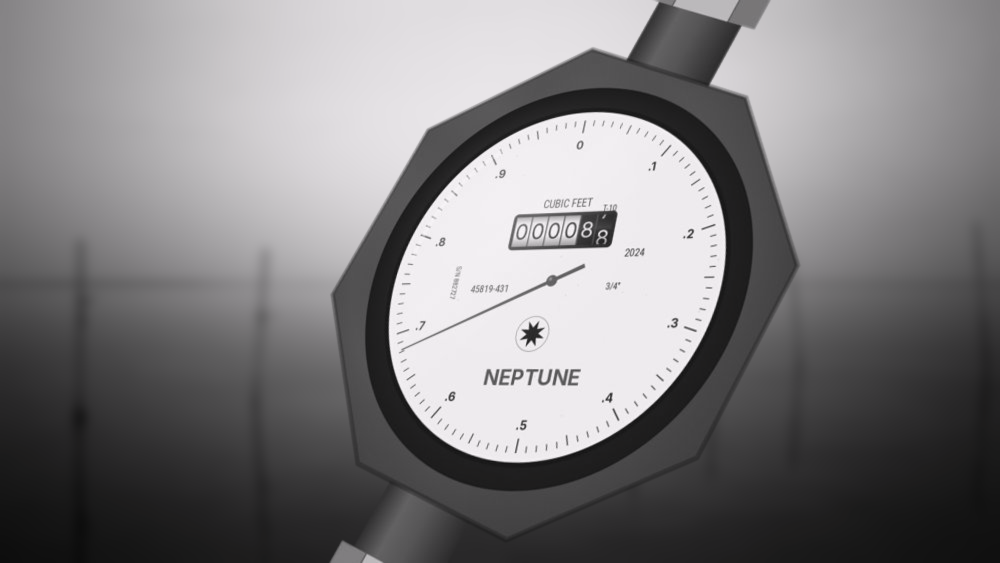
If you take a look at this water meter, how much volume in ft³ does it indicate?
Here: 87.68 ft³
